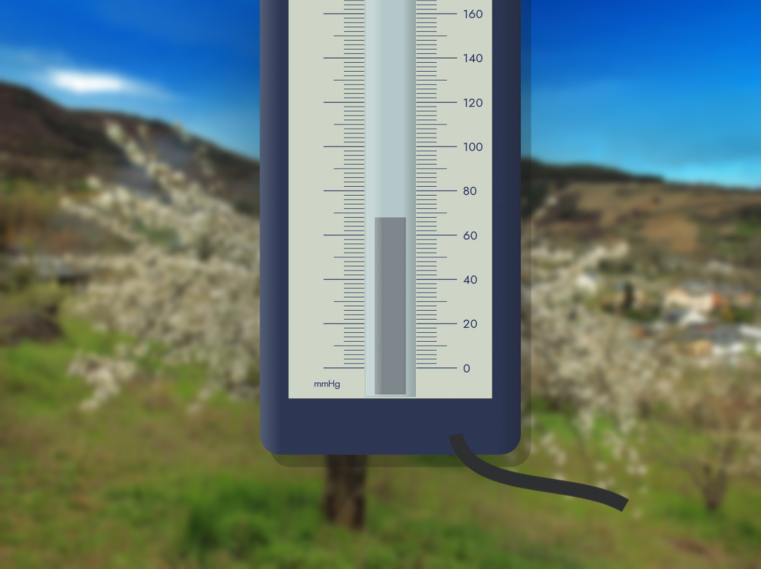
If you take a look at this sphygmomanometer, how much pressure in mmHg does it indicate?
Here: 68 mmHg
